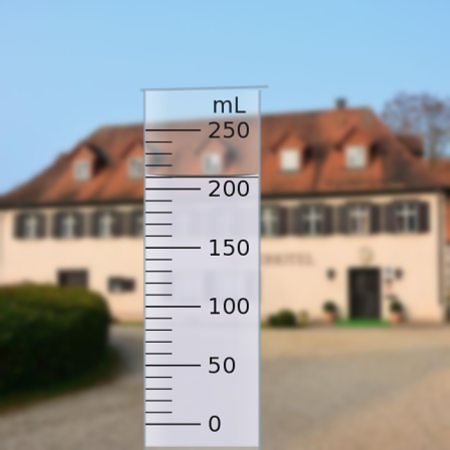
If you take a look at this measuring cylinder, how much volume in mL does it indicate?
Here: 210 mL
